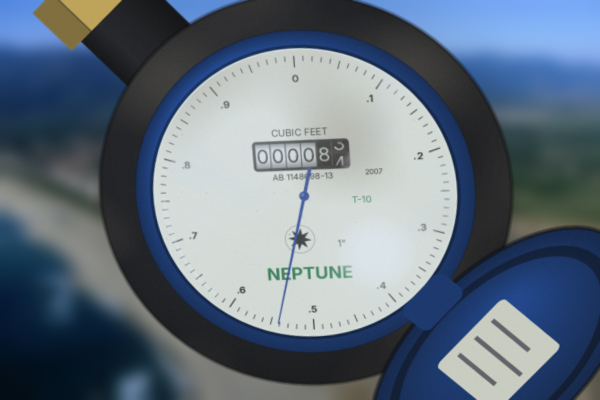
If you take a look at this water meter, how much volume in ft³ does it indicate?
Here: 83.54 ft³
